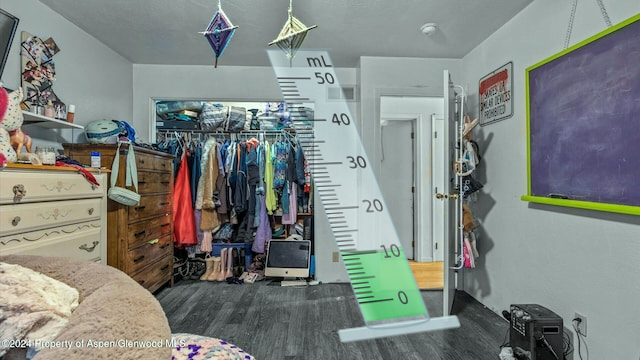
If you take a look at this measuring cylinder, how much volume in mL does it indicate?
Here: 10 mL
